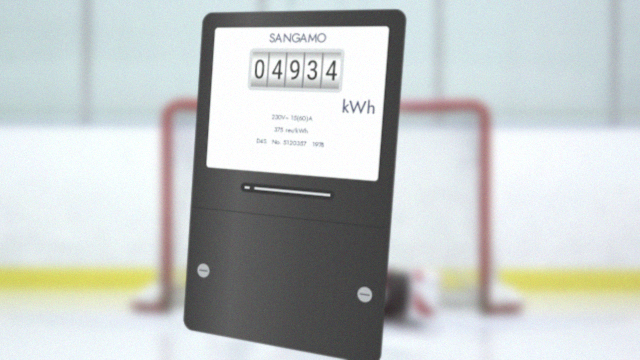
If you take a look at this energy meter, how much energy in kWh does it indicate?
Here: 4934 kWh
